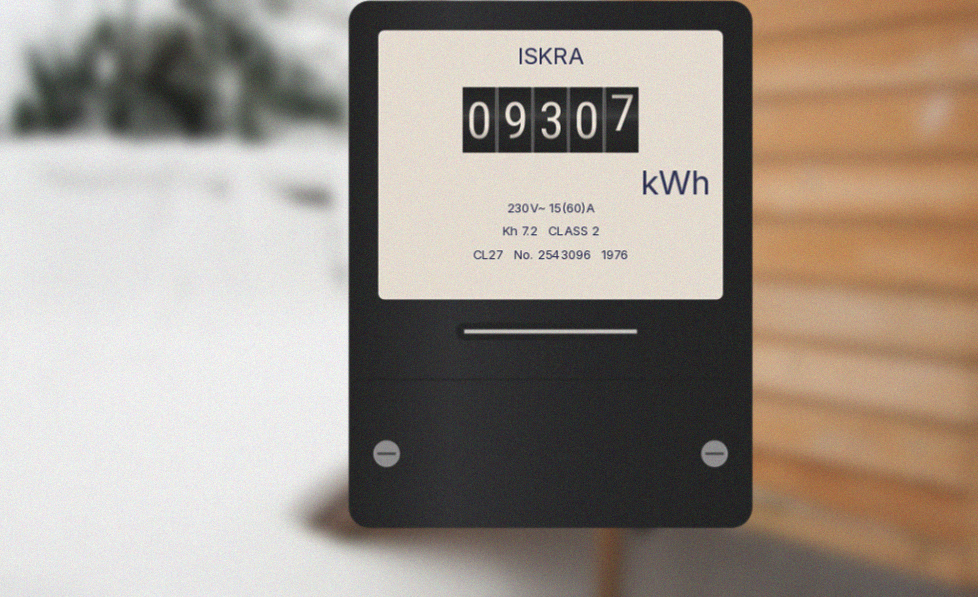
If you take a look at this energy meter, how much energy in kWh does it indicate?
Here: 9307 kWh
